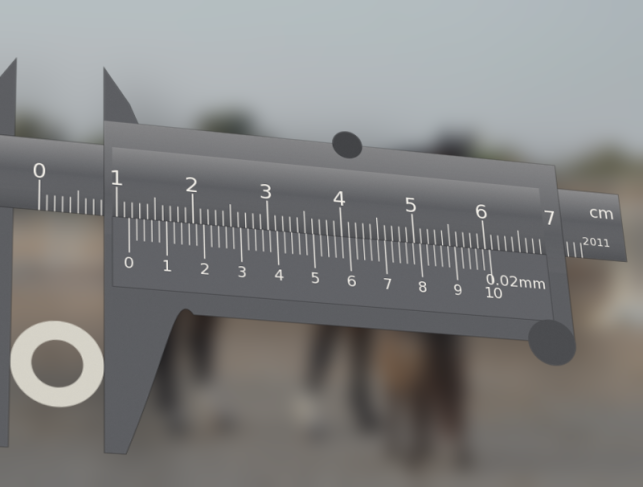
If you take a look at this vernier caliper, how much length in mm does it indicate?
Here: 11.6 mm
